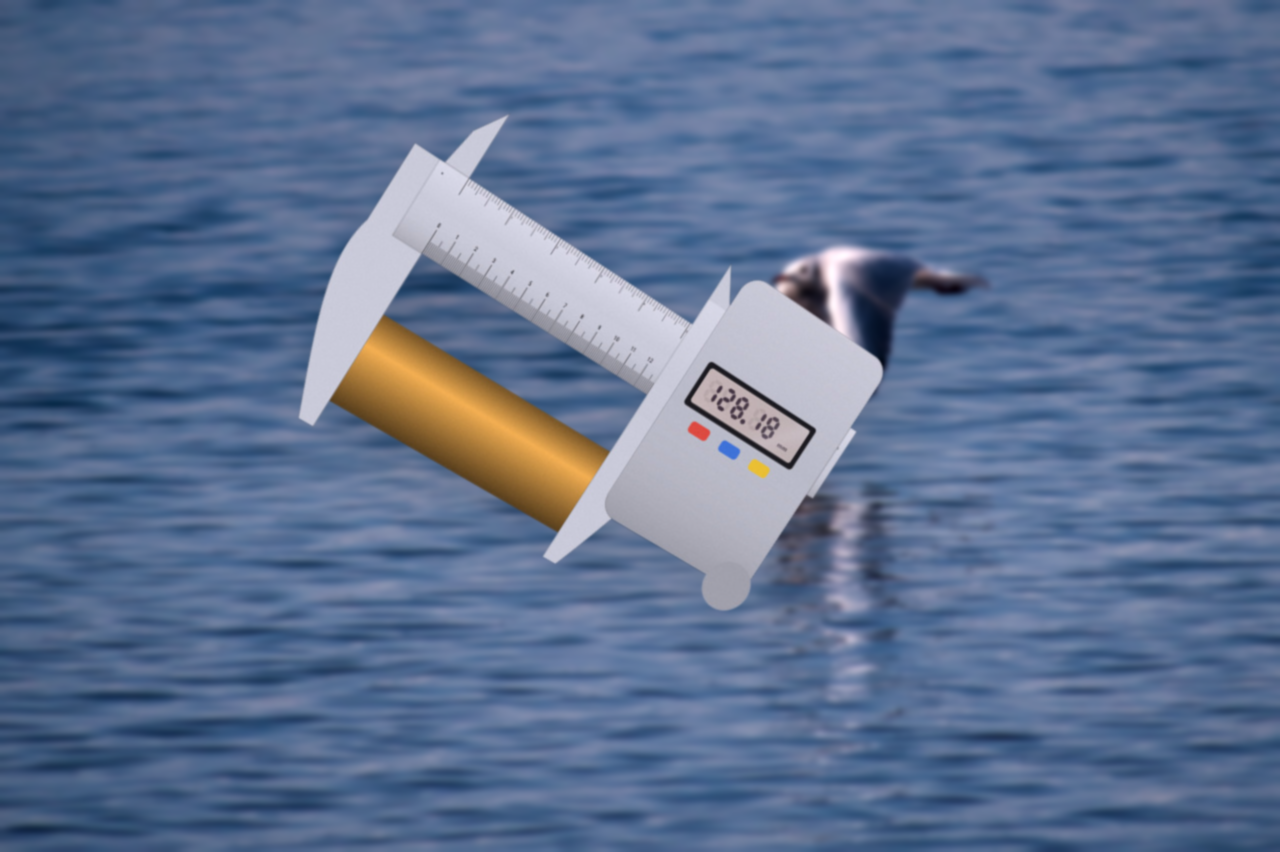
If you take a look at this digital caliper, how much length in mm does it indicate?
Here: 128.18 mm
